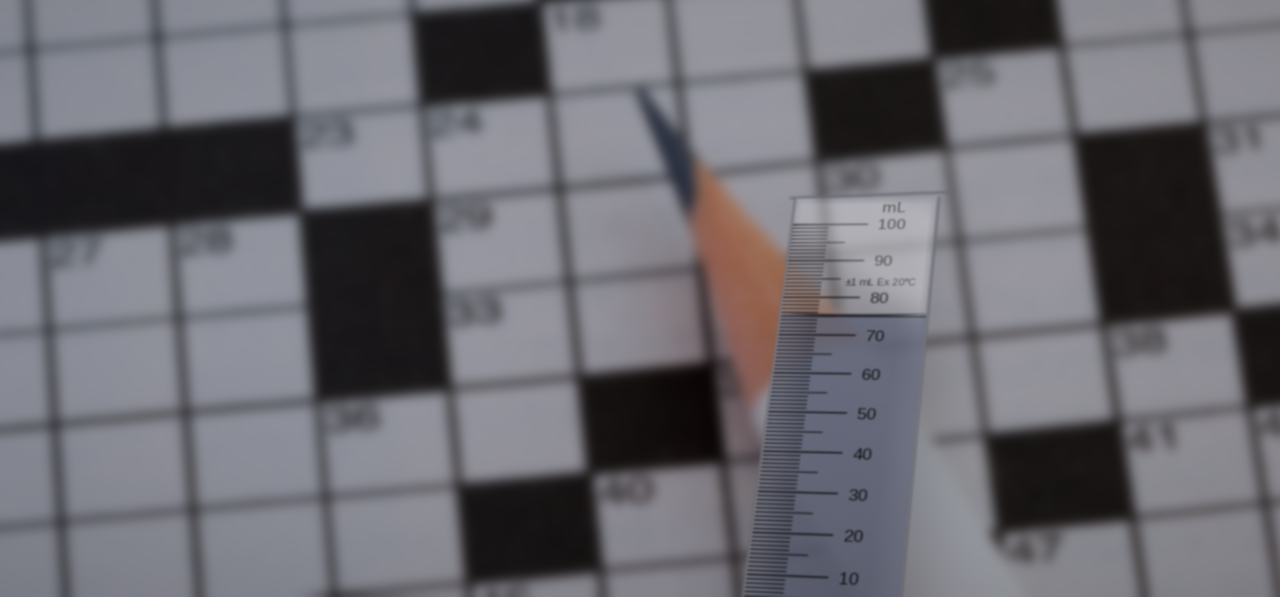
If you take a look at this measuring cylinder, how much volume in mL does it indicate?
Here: 75 mL
